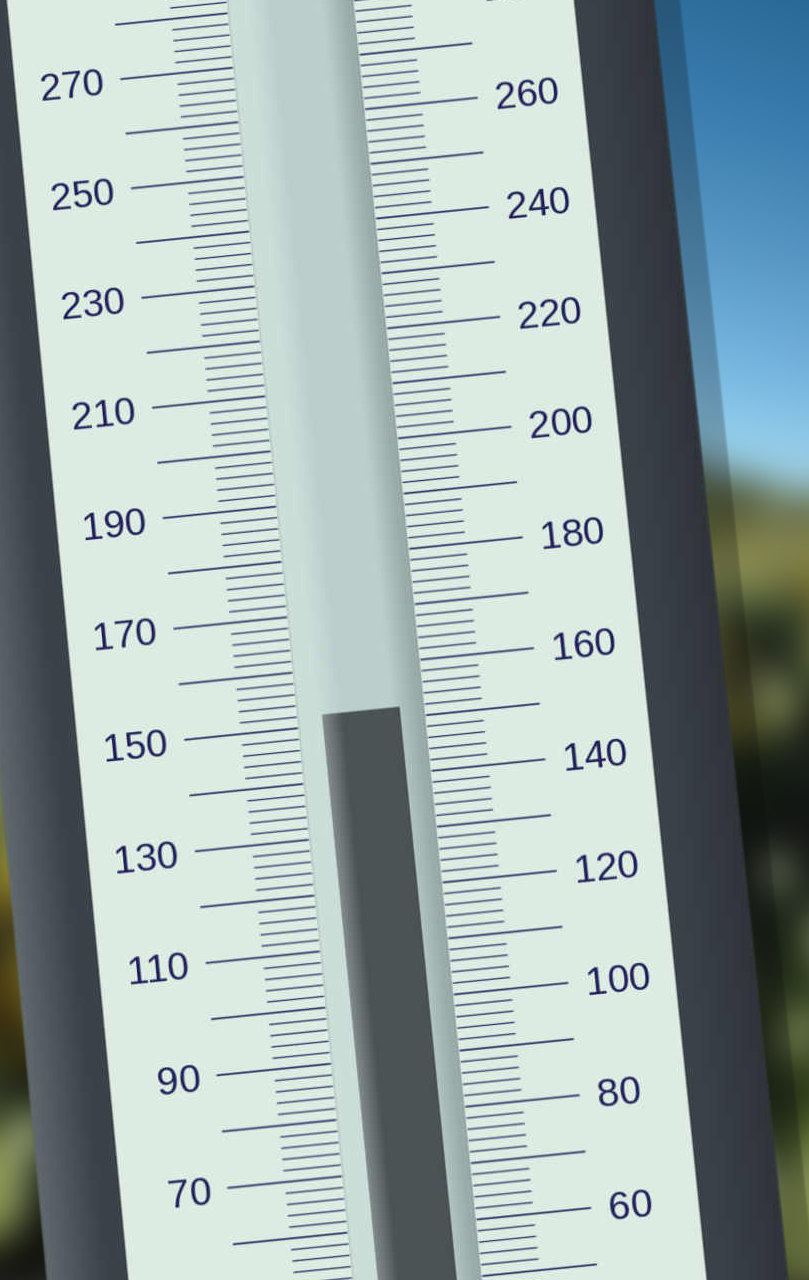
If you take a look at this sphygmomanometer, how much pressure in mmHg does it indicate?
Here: 152 mmHg
